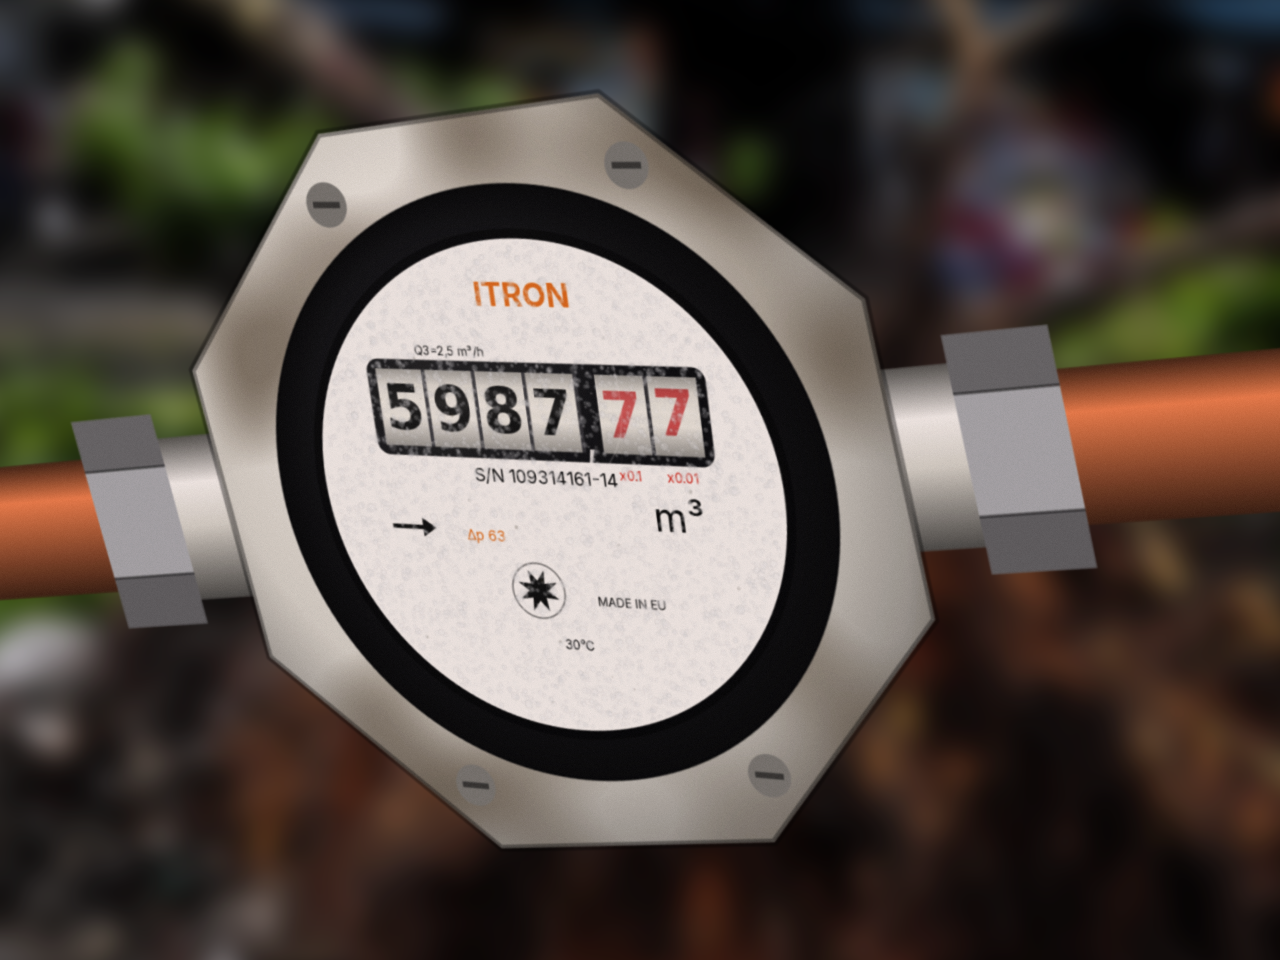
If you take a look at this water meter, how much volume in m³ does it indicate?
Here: 5987.77 m³
